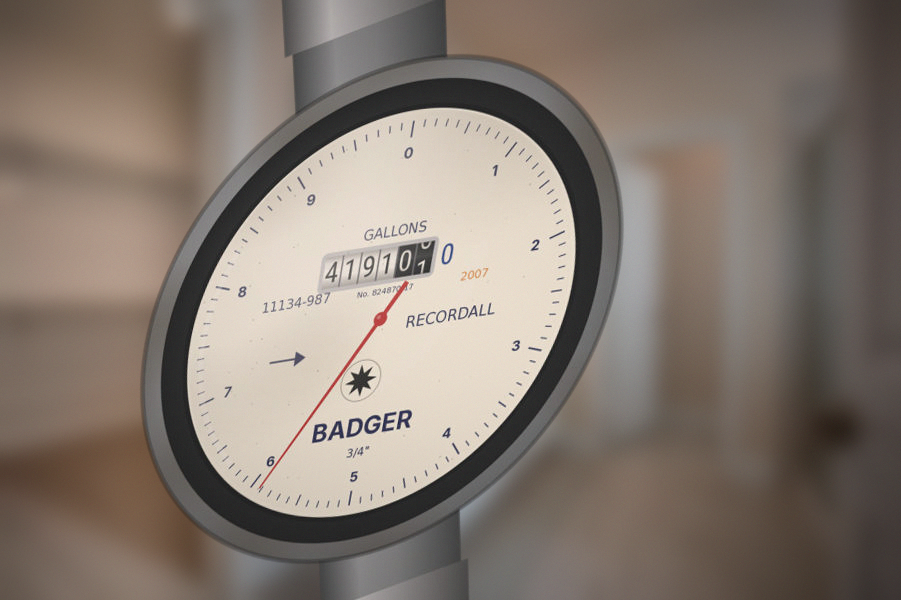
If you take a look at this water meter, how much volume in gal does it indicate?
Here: 4191005.9 gal
